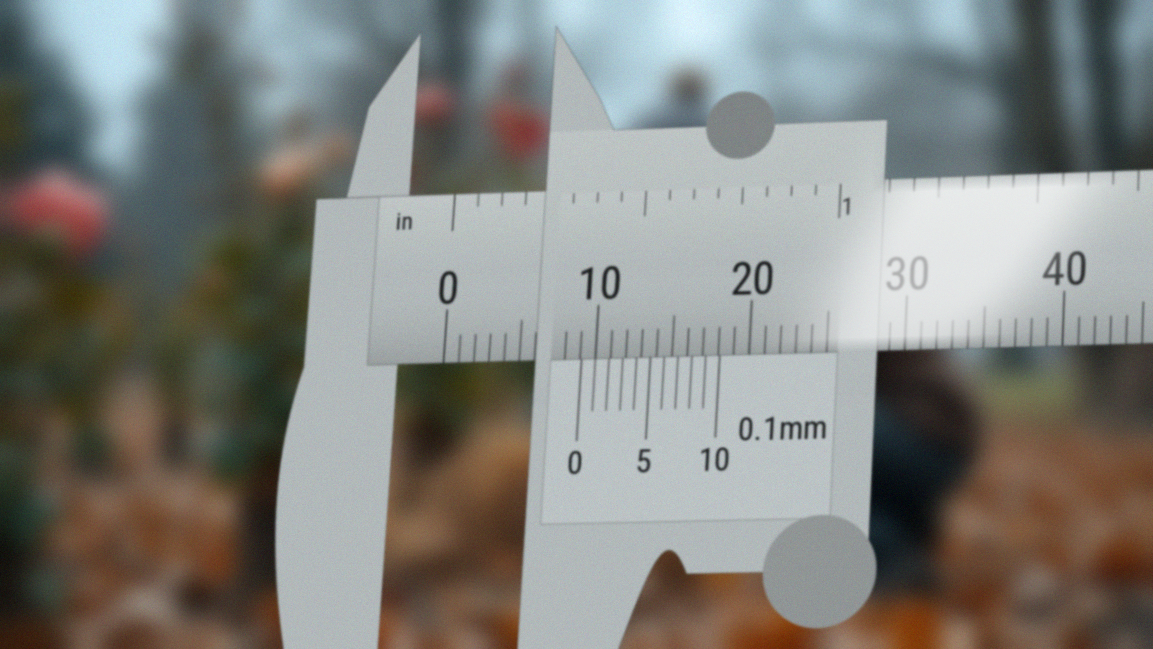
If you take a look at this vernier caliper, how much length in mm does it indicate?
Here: 9.1 mm
